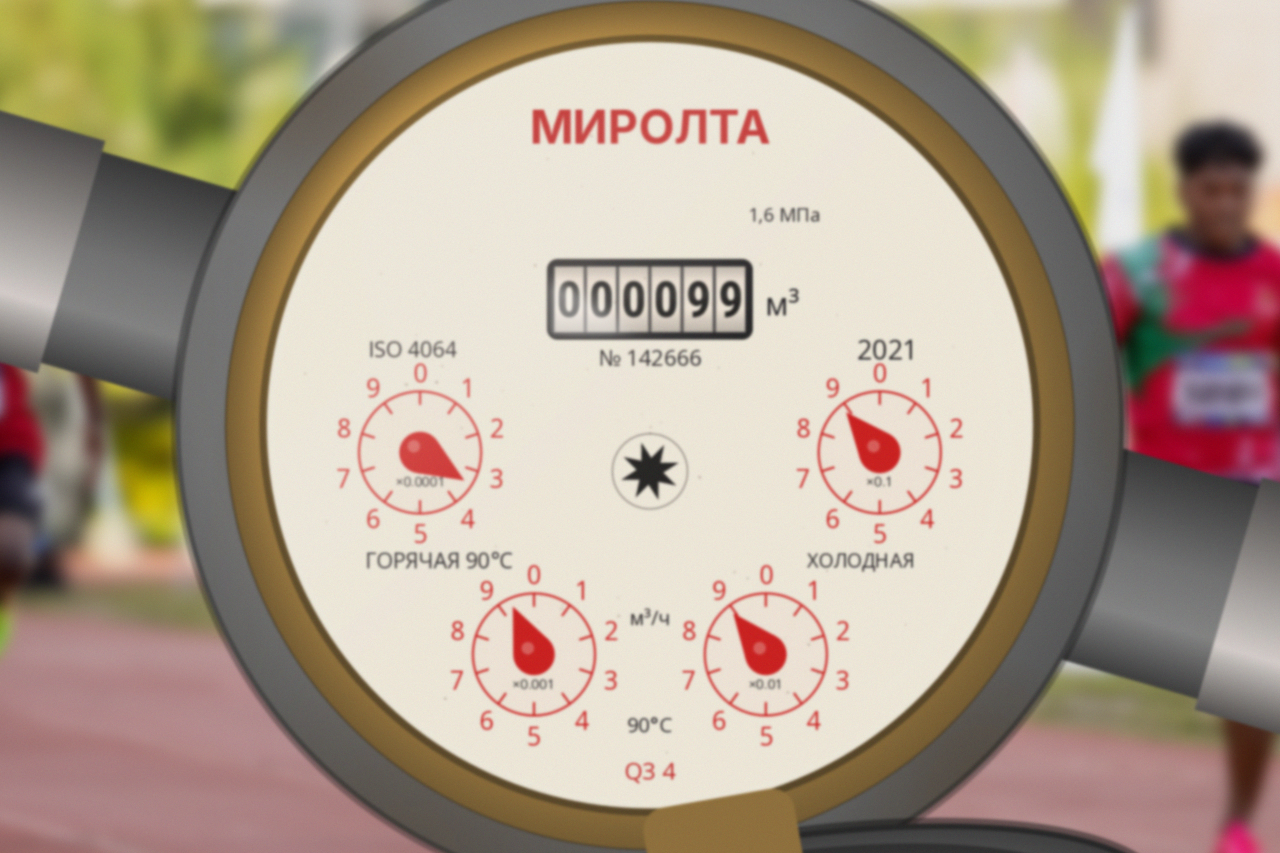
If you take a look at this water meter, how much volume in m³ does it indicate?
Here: 99.8893 m³
